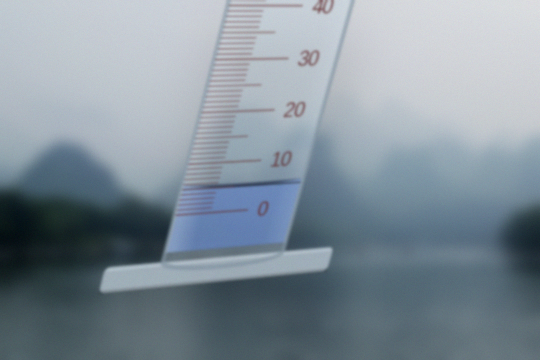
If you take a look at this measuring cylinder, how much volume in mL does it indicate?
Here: 5 mL
